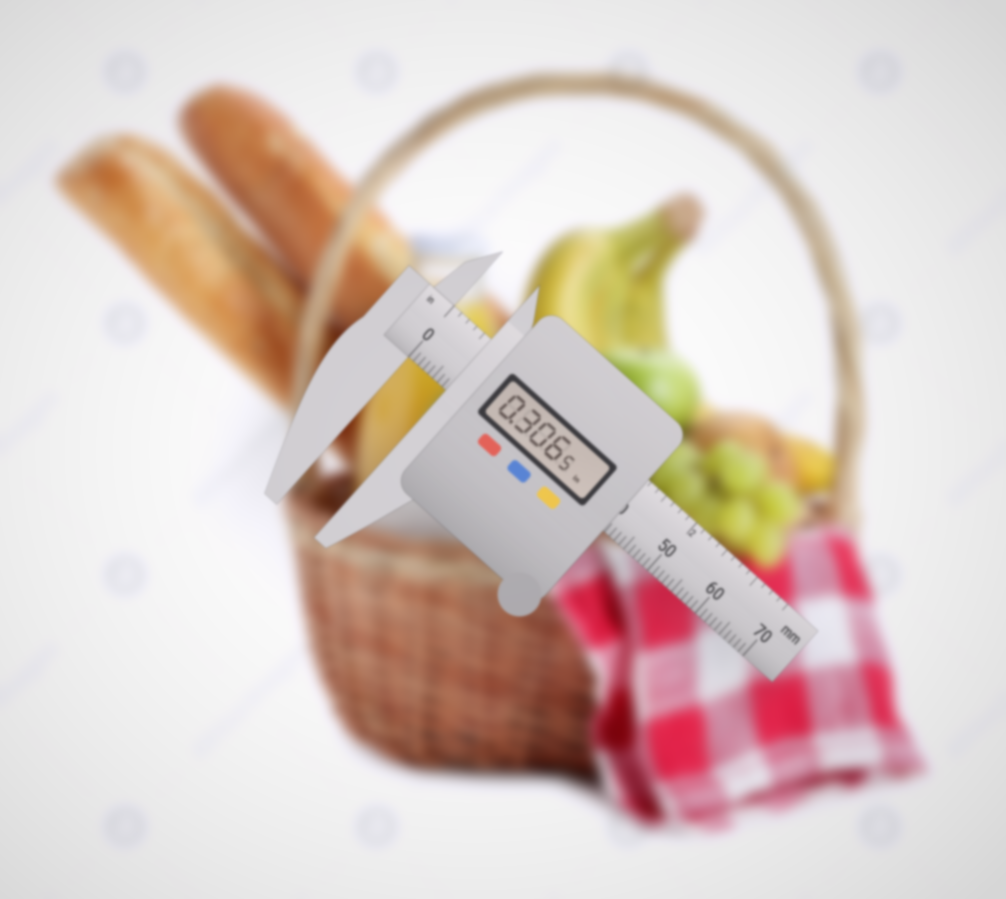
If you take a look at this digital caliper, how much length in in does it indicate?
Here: 0.3065 in
